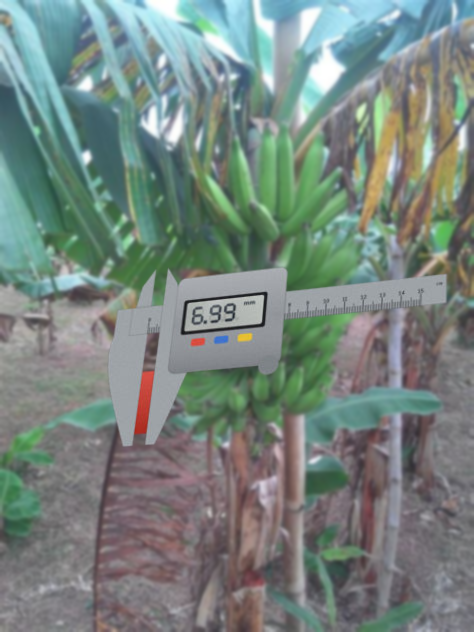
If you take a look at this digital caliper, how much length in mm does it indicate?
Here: 6.99 mm
